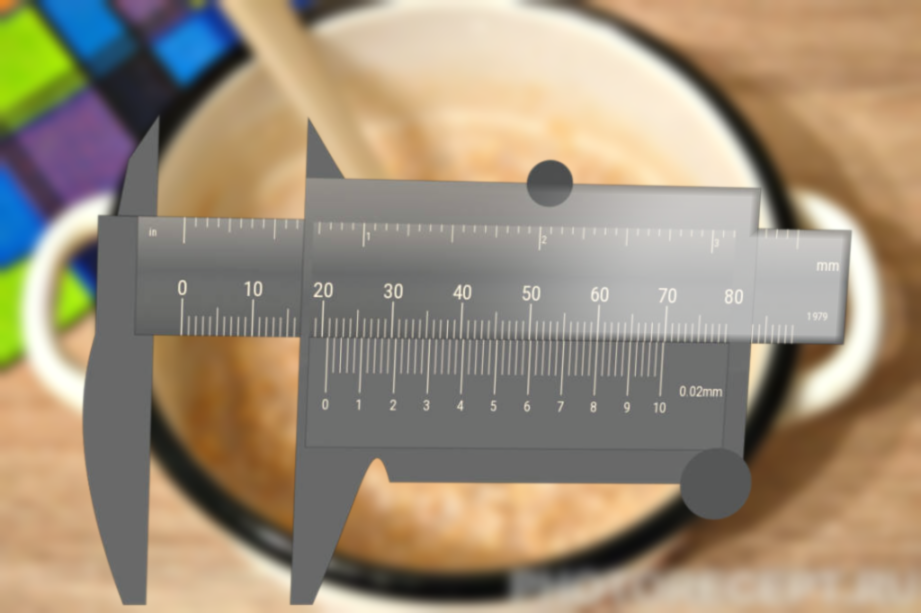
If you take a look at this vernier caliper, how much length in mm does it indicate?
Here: 20.8 mm
